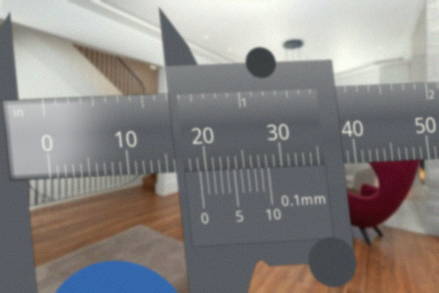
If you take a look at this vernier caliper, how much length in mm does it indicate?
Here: 19.2 mm
